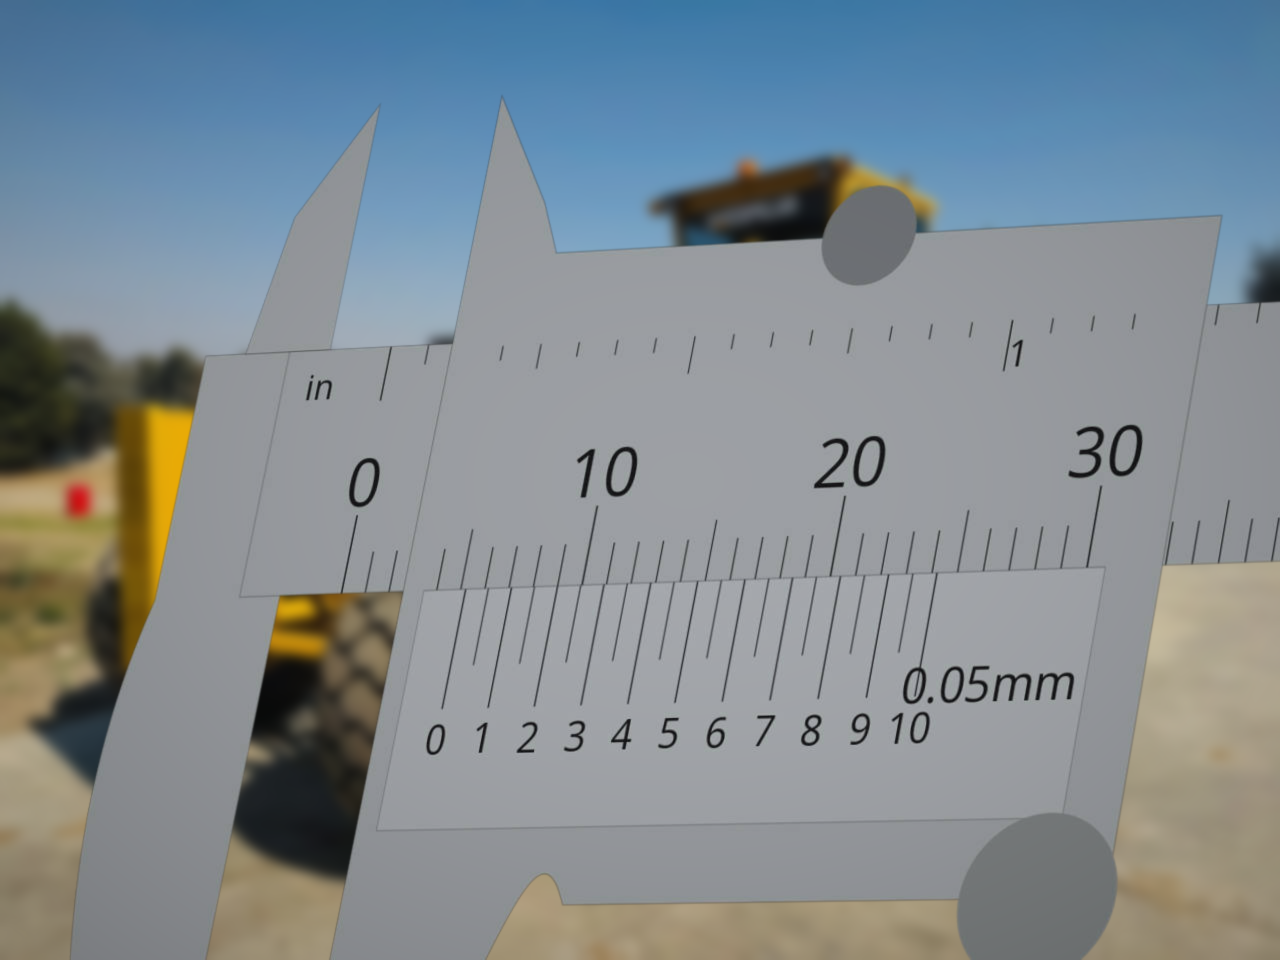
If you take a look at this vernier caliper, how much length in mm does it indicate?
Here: 5.2 mm
